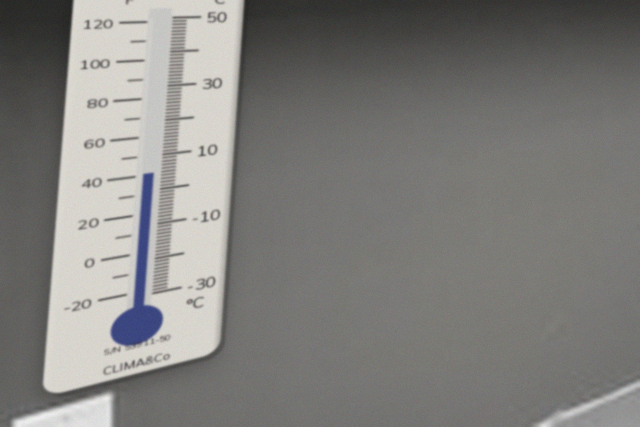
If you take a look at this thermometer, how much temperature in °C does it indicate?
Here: 5 °C
